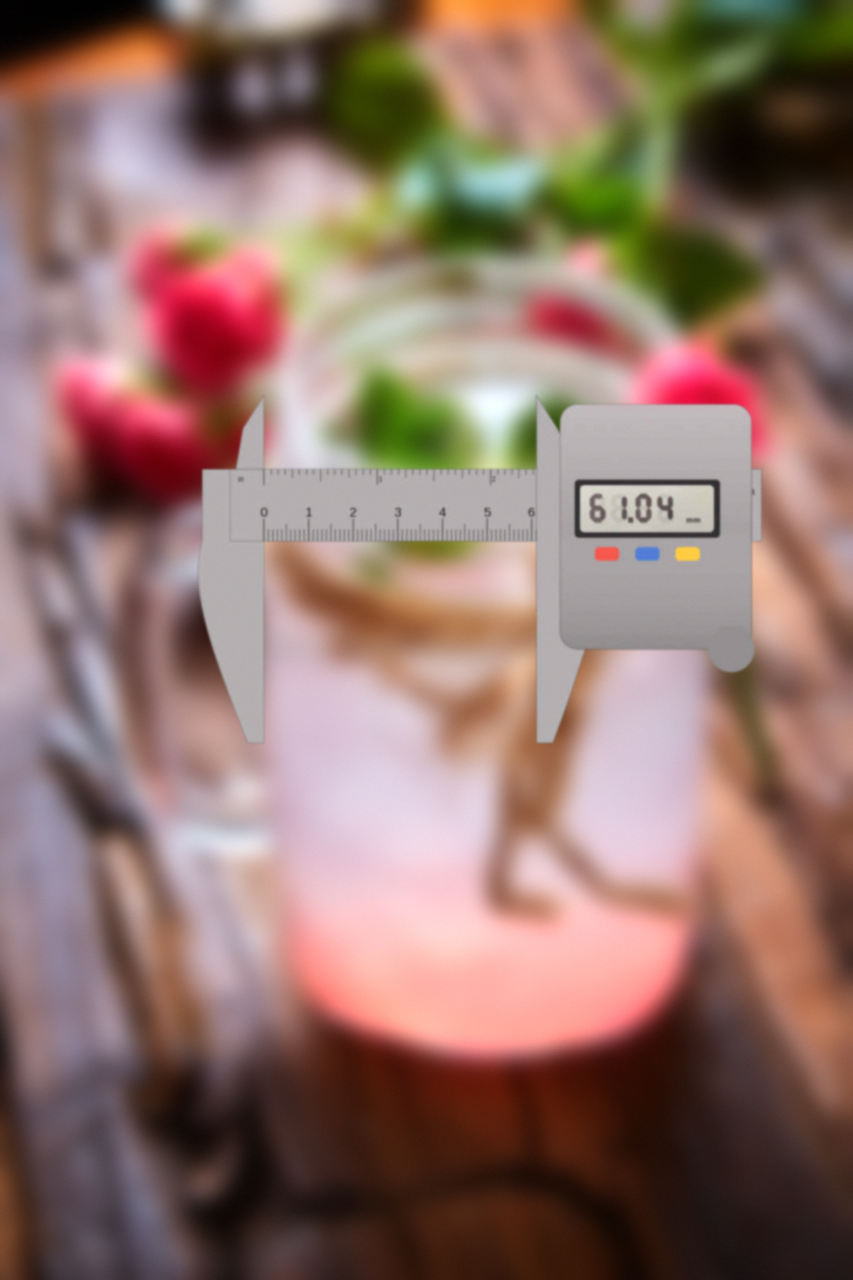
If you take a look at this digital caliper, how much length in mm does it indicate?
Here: 61.04 mm
